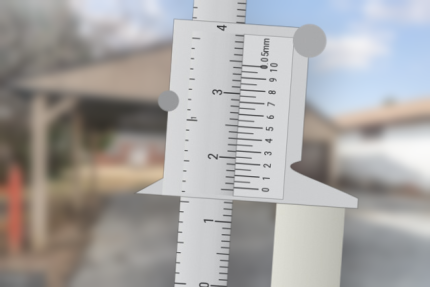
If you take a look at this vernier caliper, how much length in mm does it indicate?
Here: 15.4 mm
